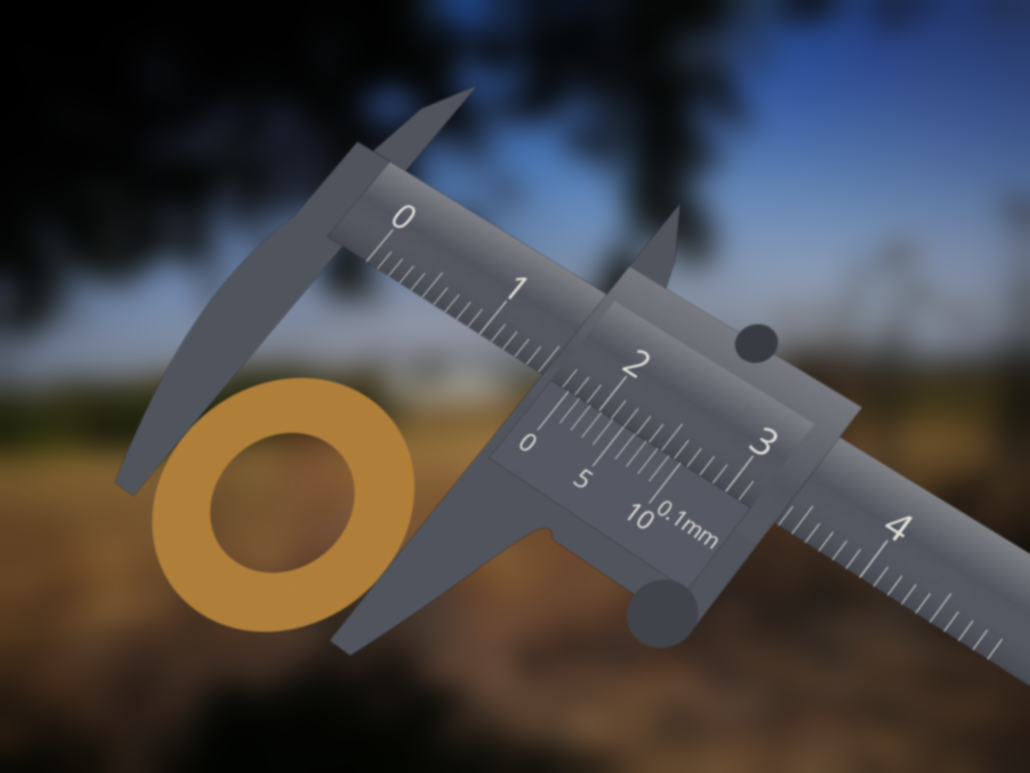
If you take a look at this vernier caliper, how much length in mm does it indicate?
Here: 17.5 mm
